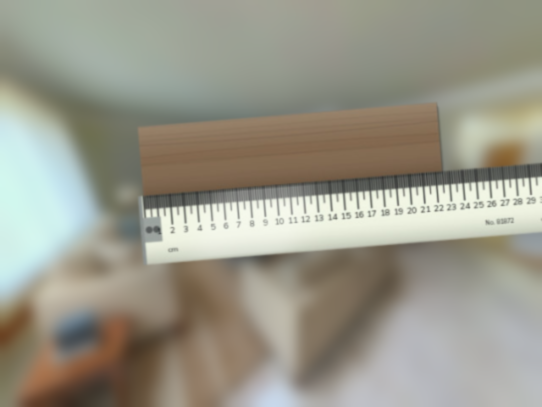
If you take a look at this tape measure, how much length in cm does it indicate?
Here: 22.5 cm
